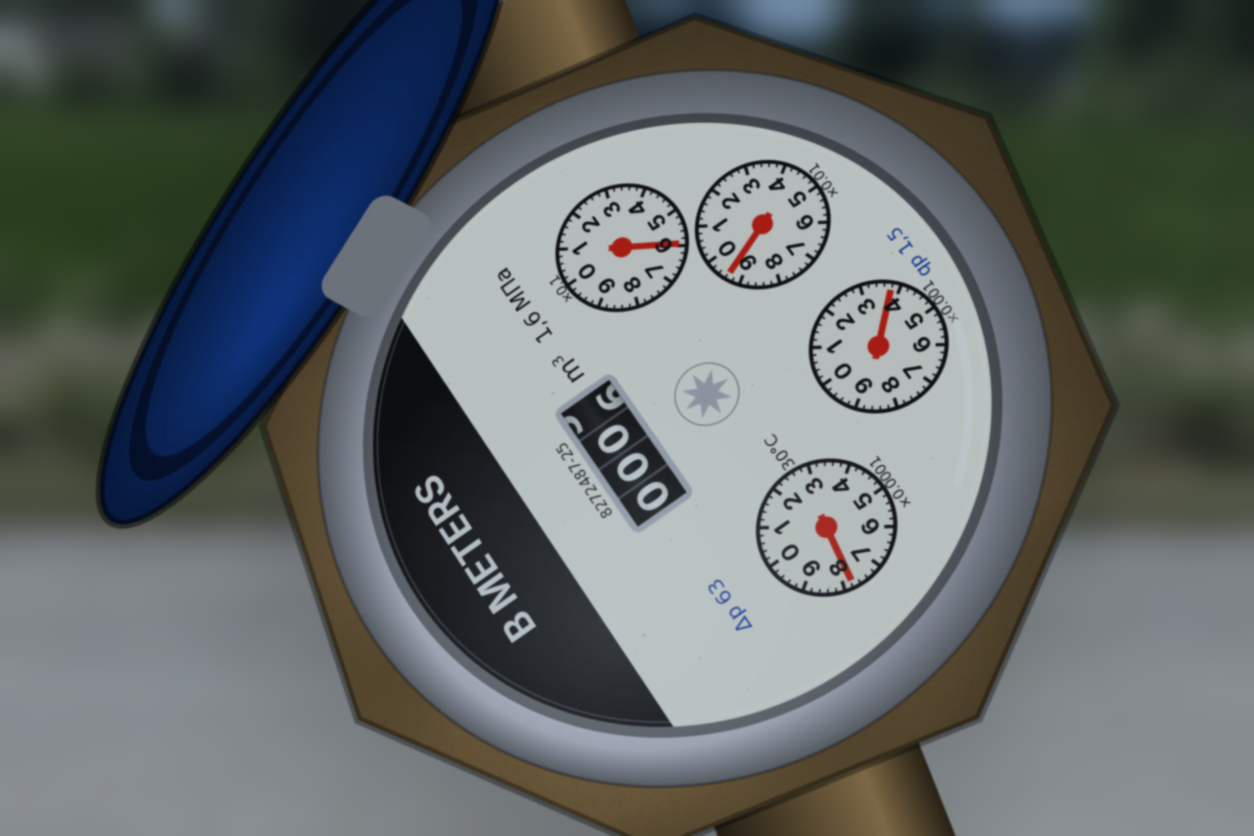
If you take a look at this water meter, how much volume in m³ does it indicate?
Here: 5.5937 m³
